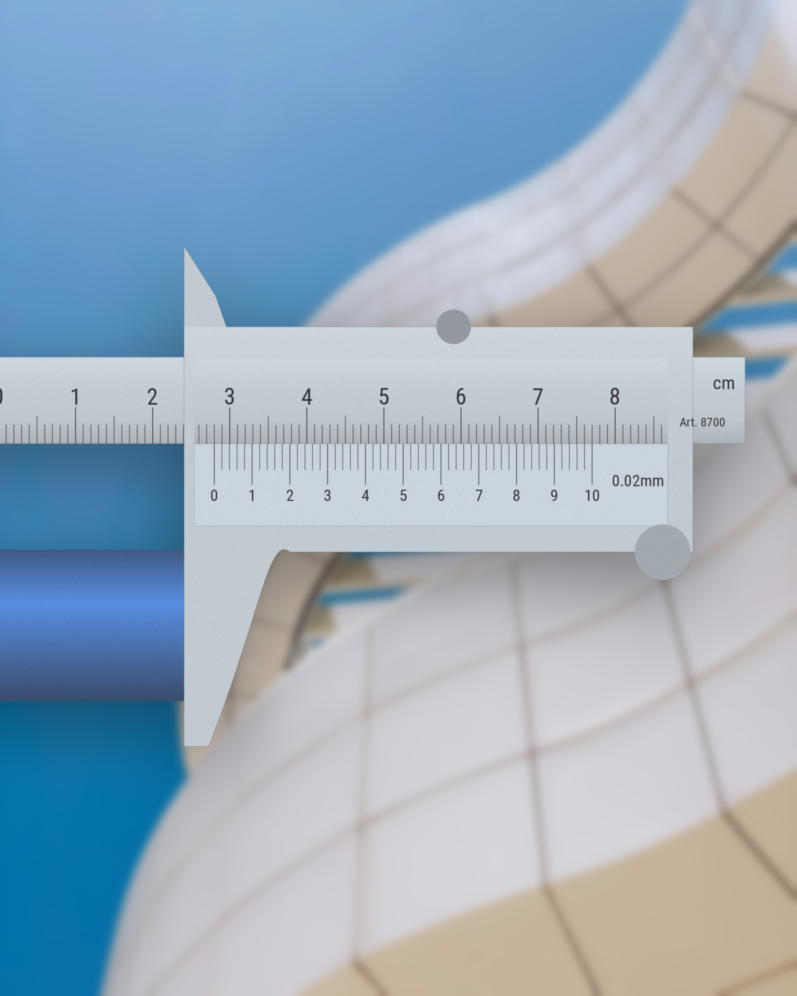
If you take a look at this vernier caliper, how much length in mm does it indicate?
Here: 28.0 mm
